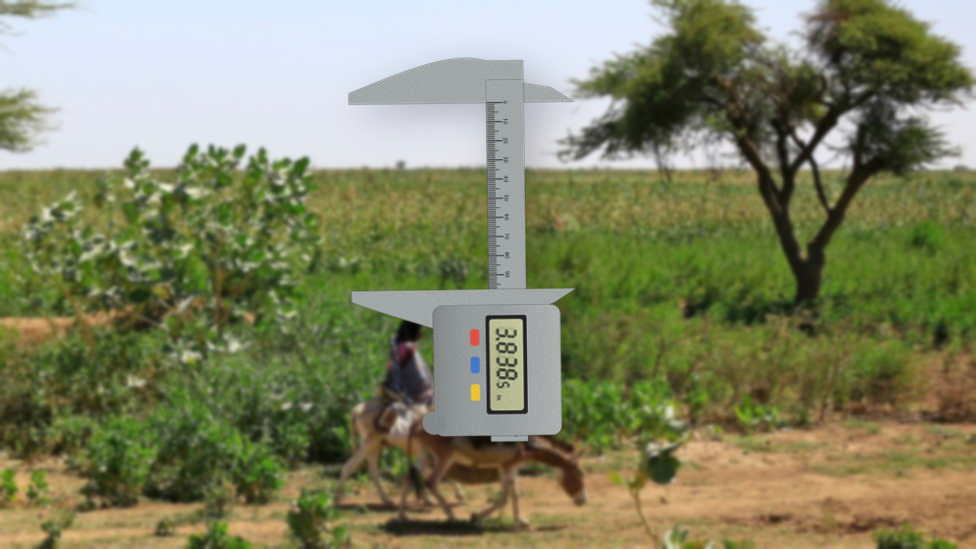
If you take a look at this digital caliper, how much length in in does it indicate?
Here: 3.8385 in
